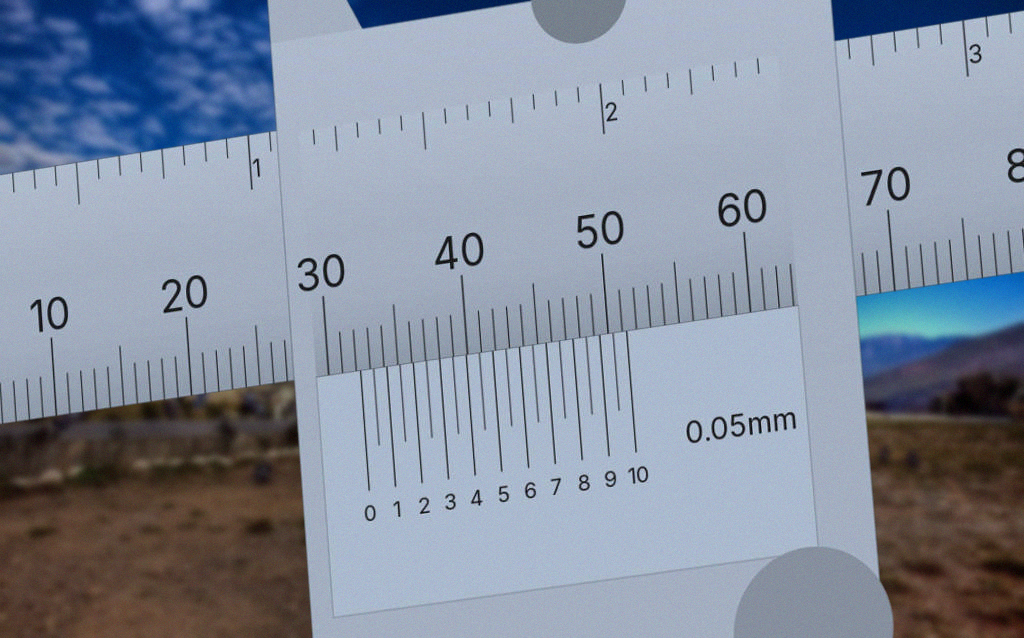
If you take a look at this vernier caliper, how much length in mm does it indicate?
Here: 32.3 mm
